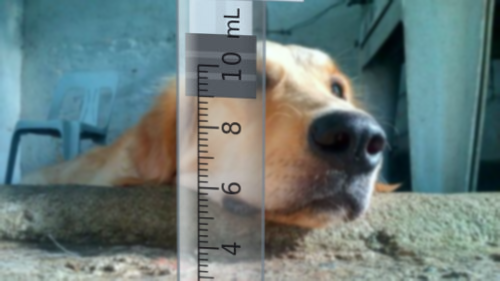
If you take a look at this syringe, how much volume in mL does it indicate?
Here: 9 mL
